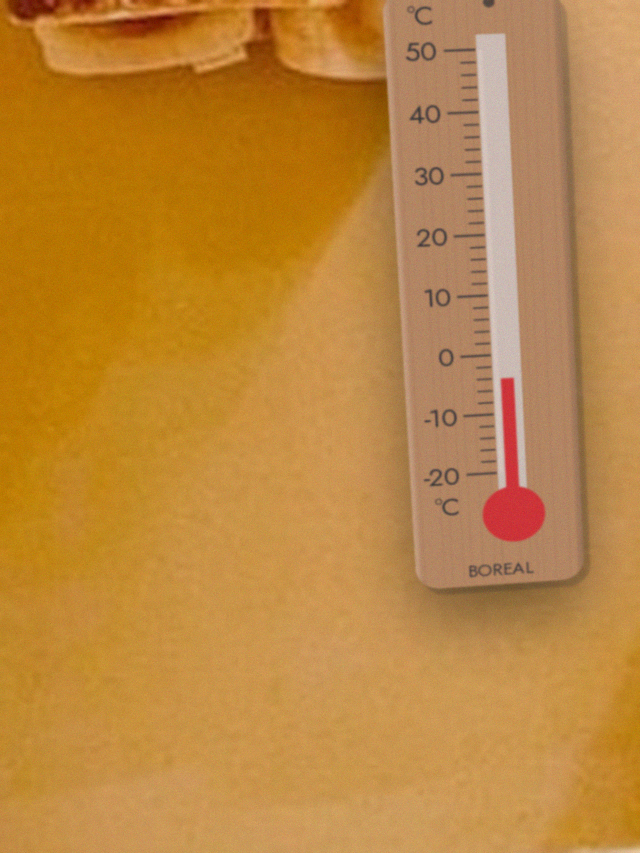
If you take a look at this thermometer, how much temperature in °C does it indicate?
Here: -4 °C
